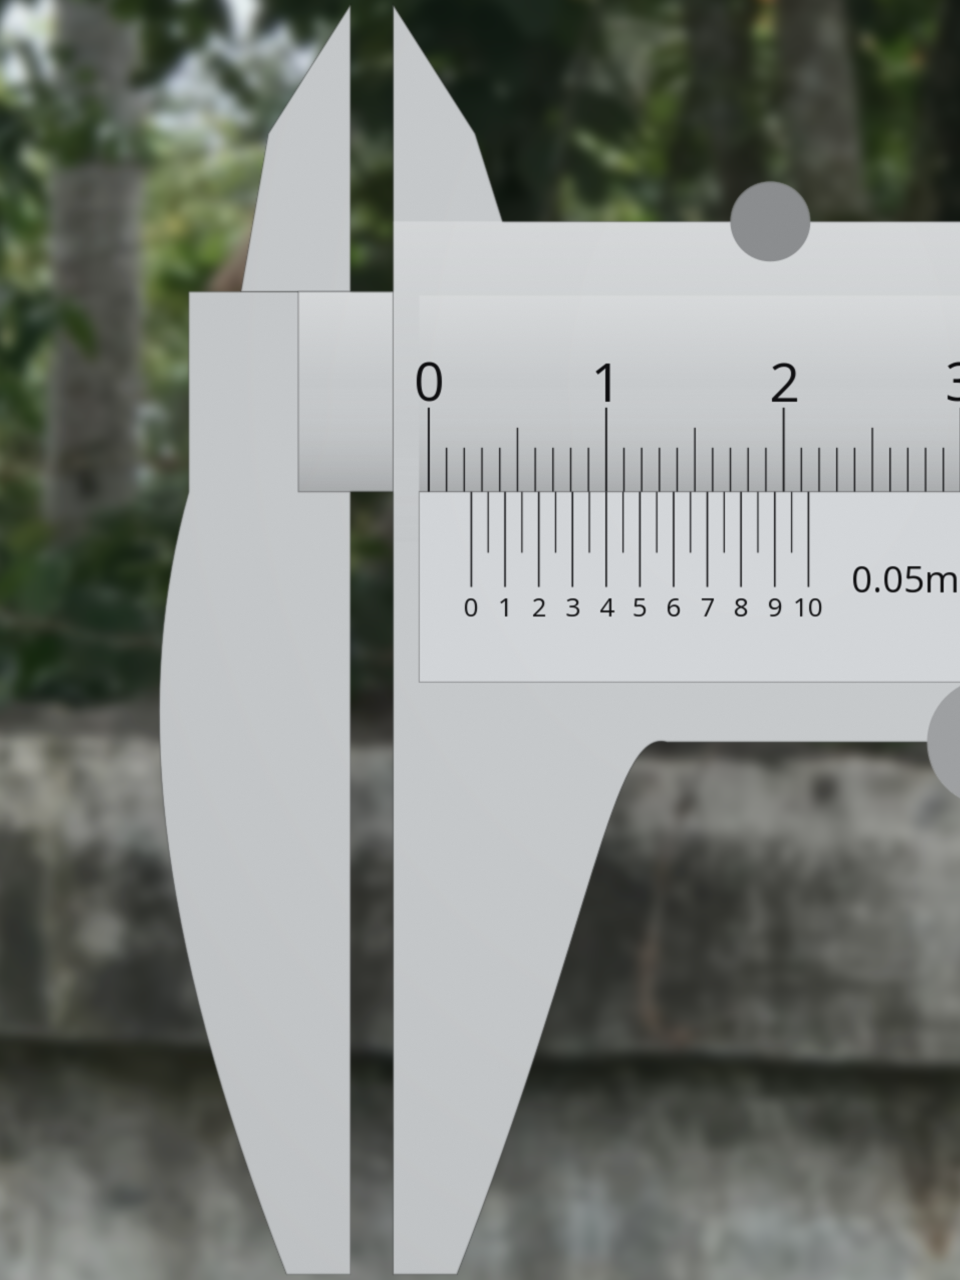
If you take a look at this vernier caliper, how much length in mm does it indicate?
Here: 2.4 mm
